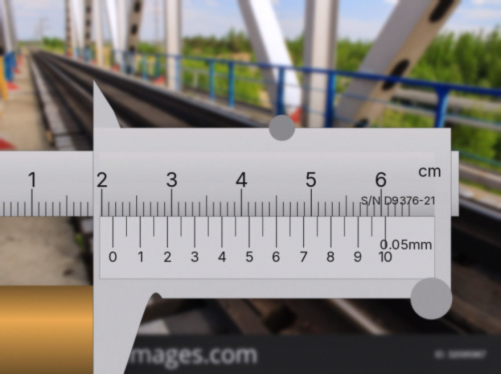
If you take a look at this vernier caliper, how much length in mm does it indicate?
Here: 21.6 mm
